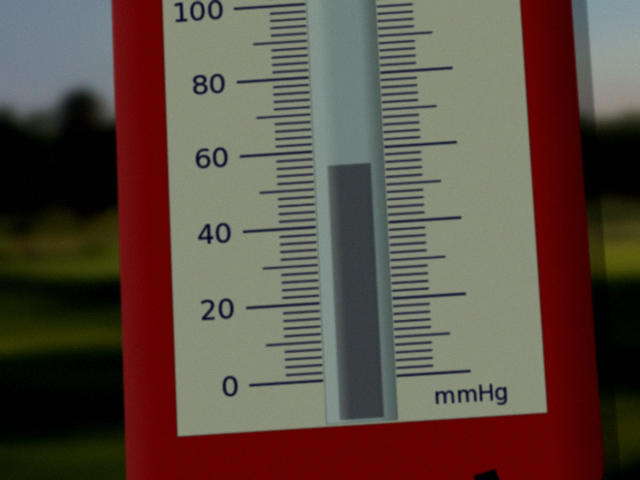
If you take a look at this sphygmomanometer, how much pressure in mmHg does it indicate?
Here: 56 mmHg
